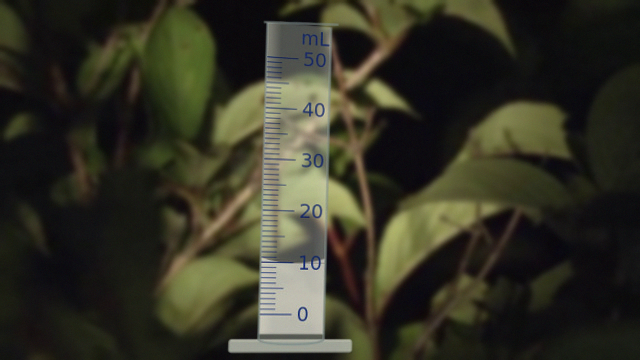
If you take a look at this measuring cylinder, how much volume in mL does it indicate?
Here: 10 mL
